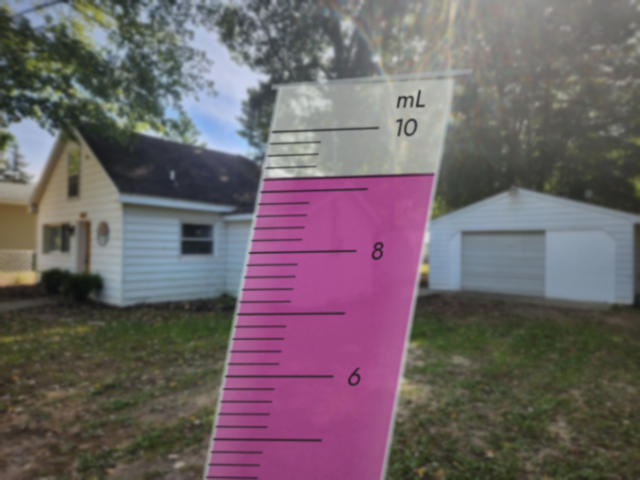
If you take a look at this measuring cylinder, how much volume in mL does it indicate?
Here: 9.2 mL
